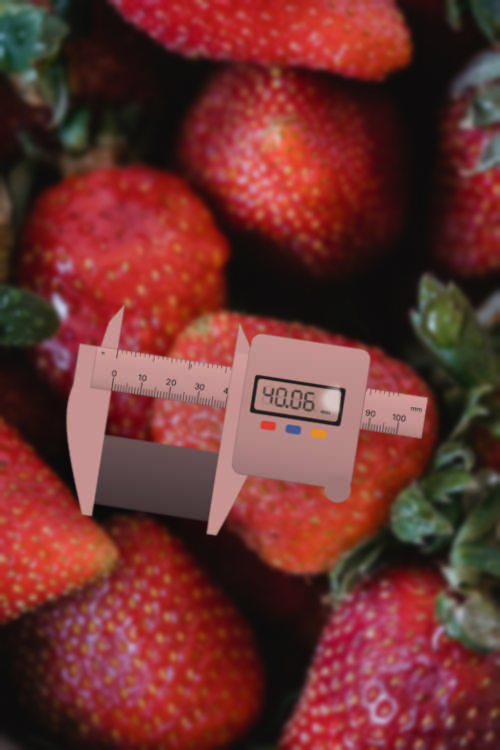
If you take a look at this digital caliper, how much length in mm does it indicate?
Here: 40.06 mm
